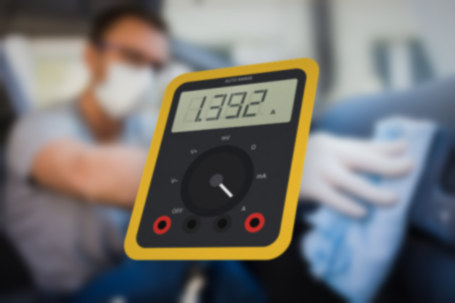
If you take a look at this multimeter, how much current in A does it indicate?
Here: 1.392 A
